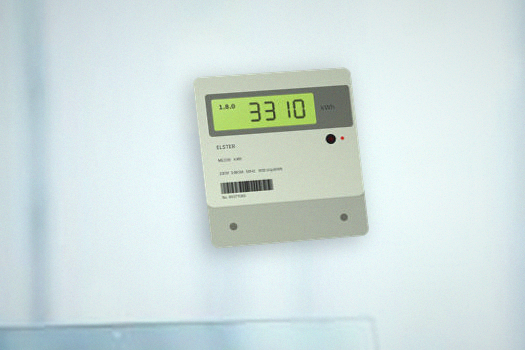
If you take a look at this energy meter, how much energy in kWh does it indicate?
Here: 3310 kWh
